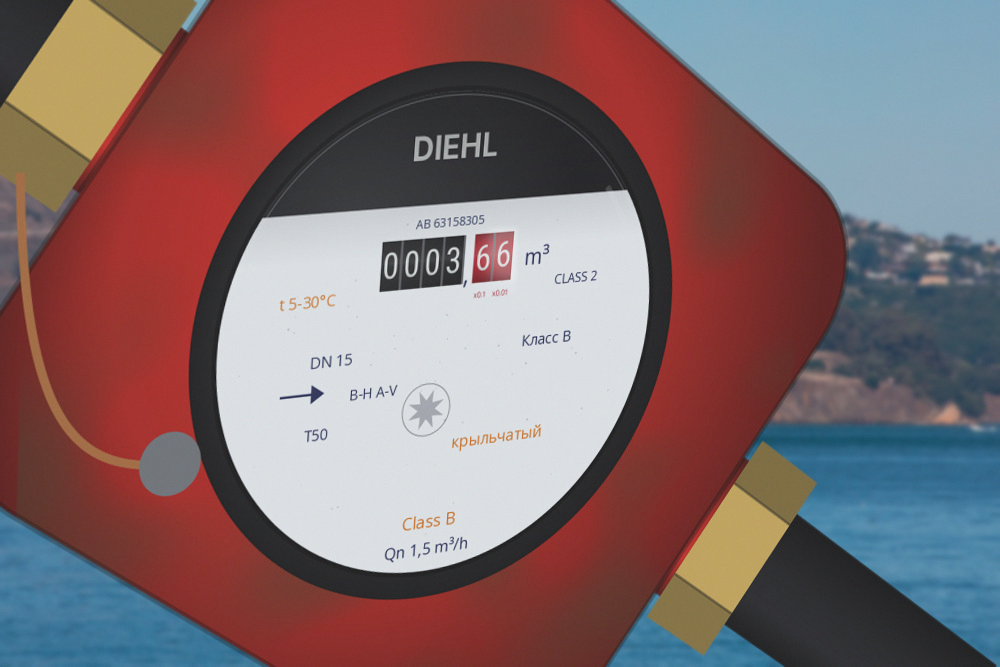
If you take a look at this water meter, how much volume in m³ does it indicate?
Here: 3.66 m³
